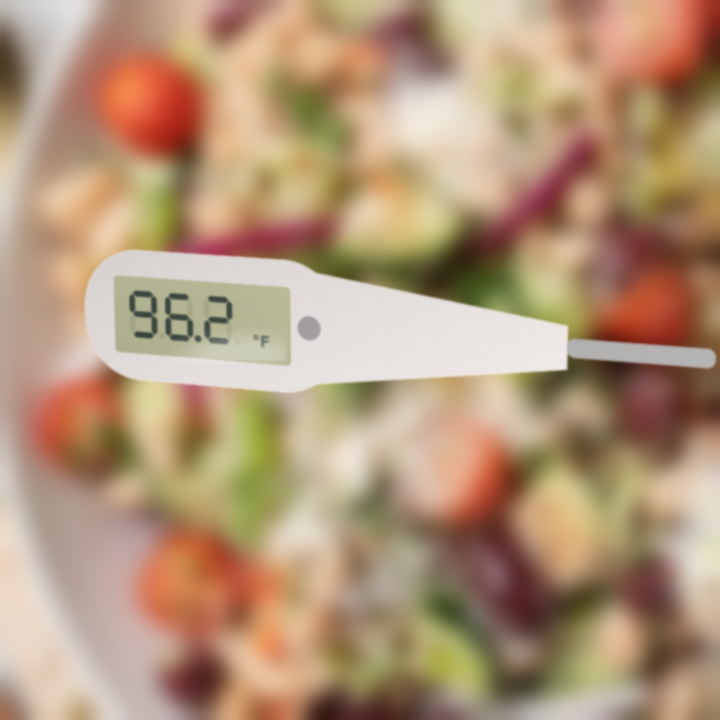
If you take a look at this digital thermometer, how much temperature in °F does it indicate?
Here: 96.2 °F
